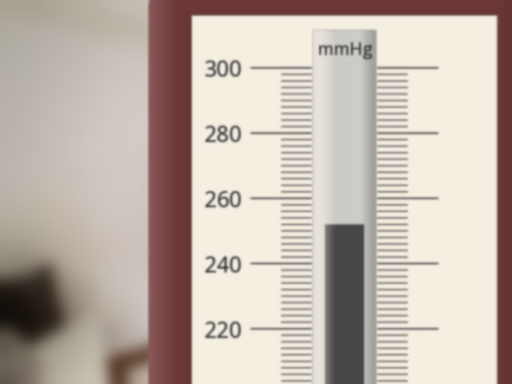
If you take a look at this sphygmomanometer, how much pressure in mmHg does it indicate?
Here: 252 mmHg
